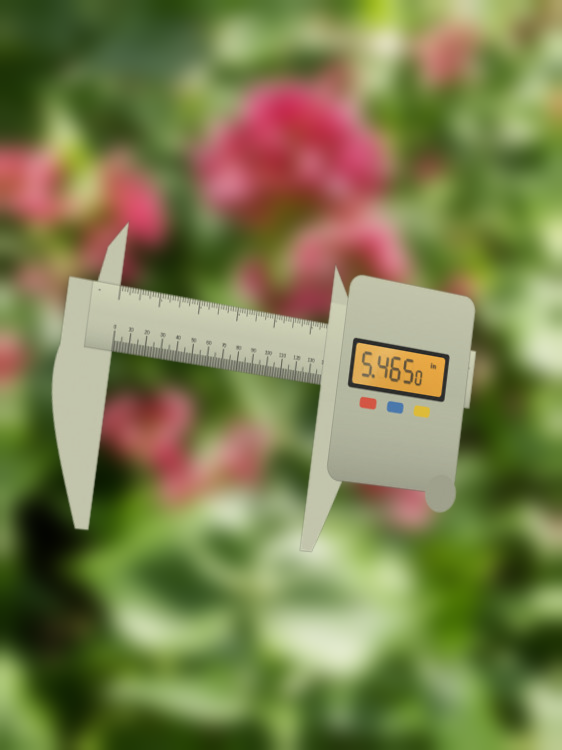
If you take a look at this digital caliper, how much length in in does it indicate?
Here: 5.4650 in
